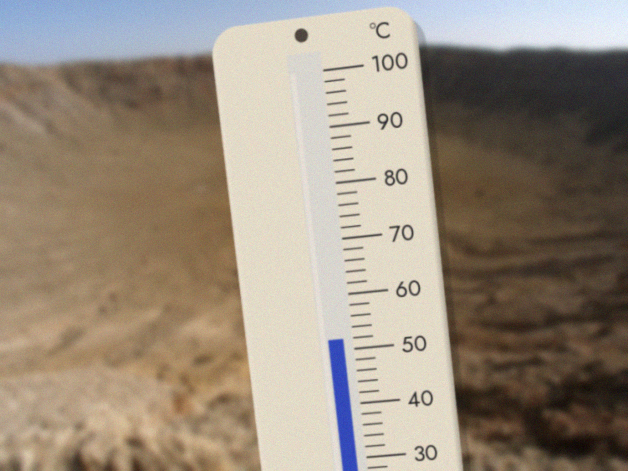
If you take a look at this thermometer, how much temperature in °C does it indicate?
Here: 52 °C
